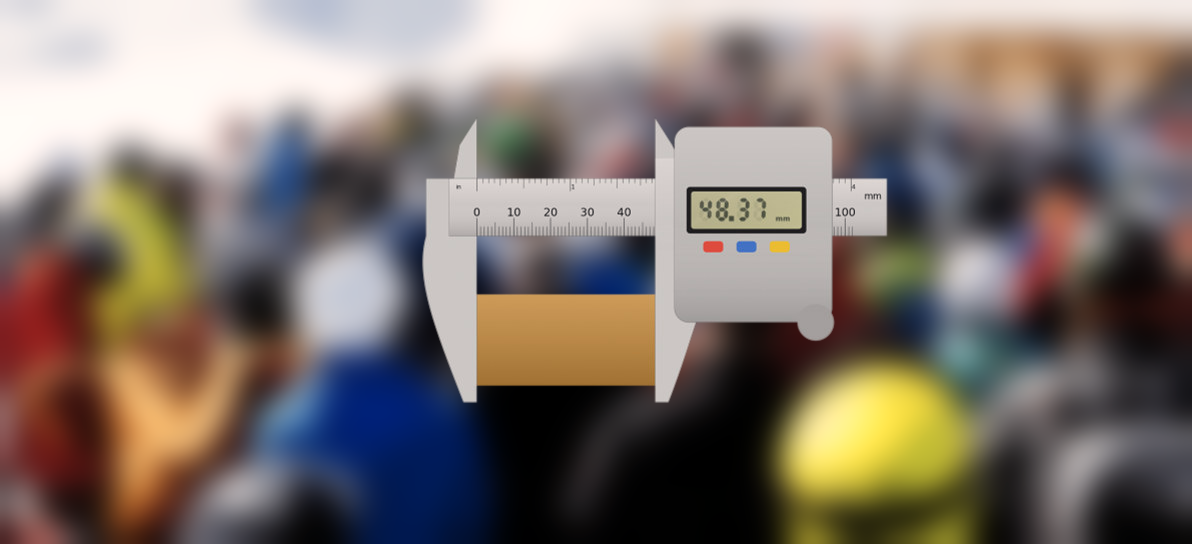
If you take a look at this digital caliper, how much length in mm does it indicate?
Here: 48.37 mm
